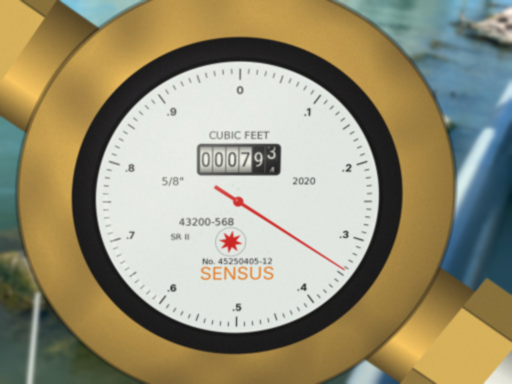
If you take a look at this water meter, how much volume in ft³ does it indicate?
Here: 793.34 ft³
